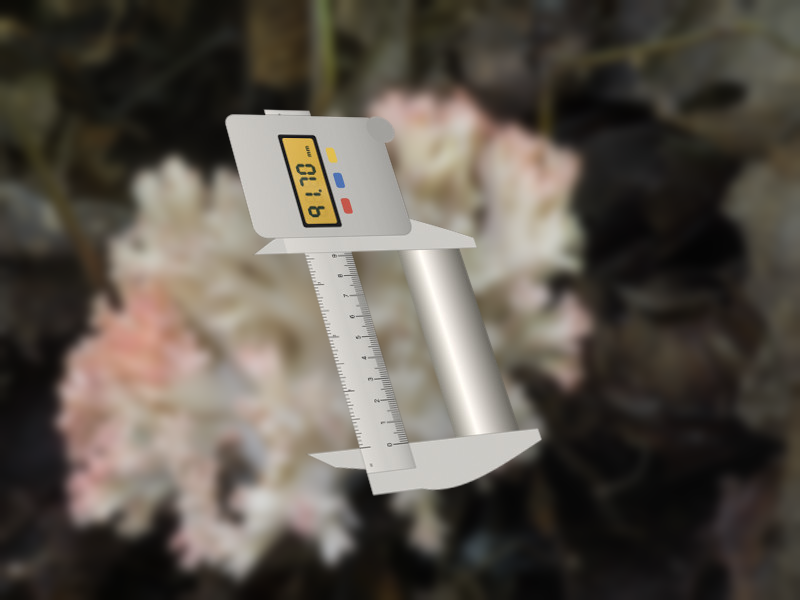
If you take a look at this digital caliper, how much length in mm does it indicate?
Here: 91.70 mm
